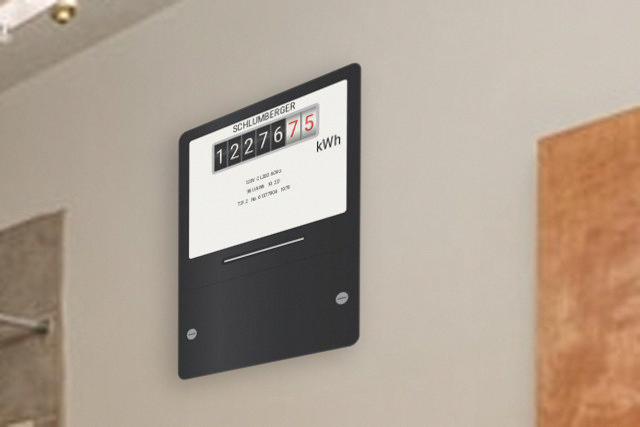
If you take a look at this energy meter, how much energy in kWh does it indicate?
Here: 12276.75 kWh
